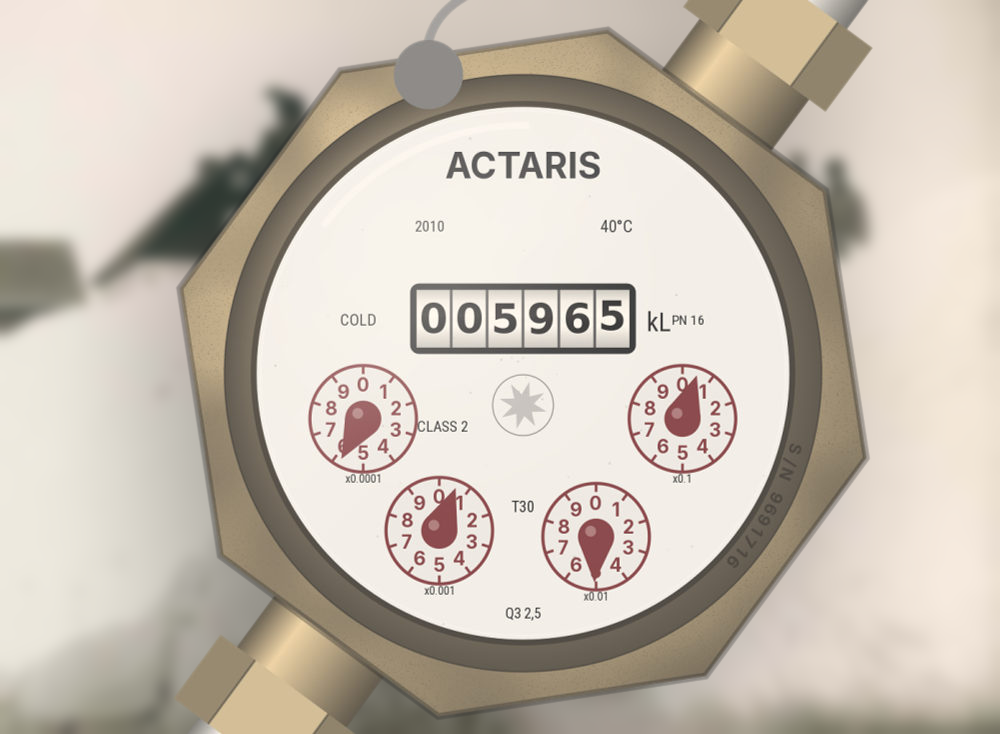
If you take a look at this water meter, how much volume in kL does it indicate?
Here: 5965.0505 kL
